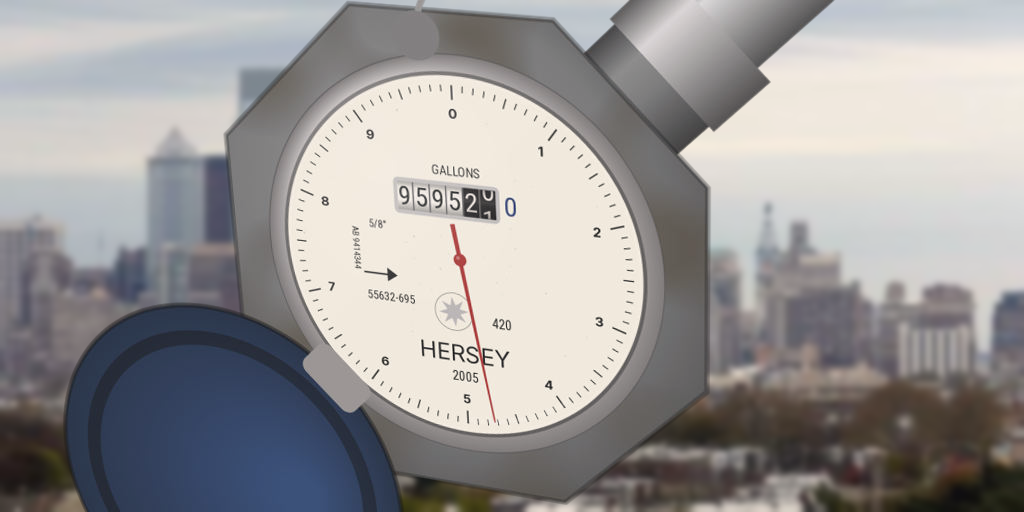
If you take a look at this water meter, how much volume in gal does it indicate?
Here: 9595204.7 gal
